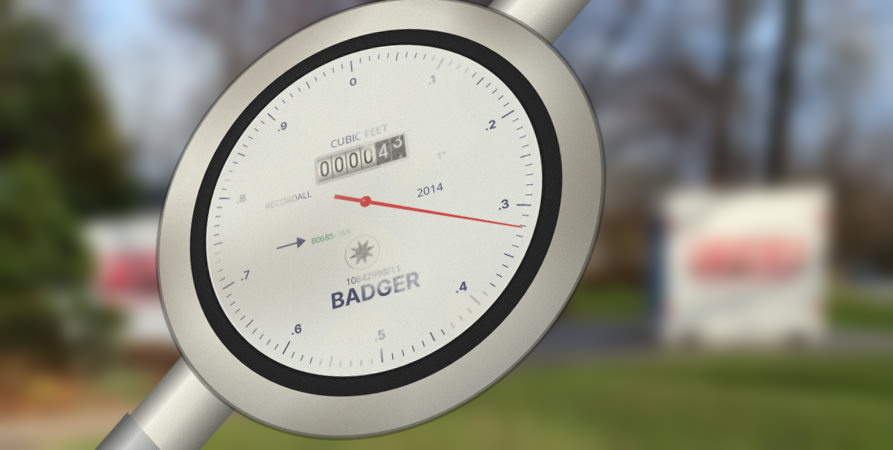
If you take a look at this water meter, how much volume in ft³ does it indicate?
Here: 43.32 ft³
